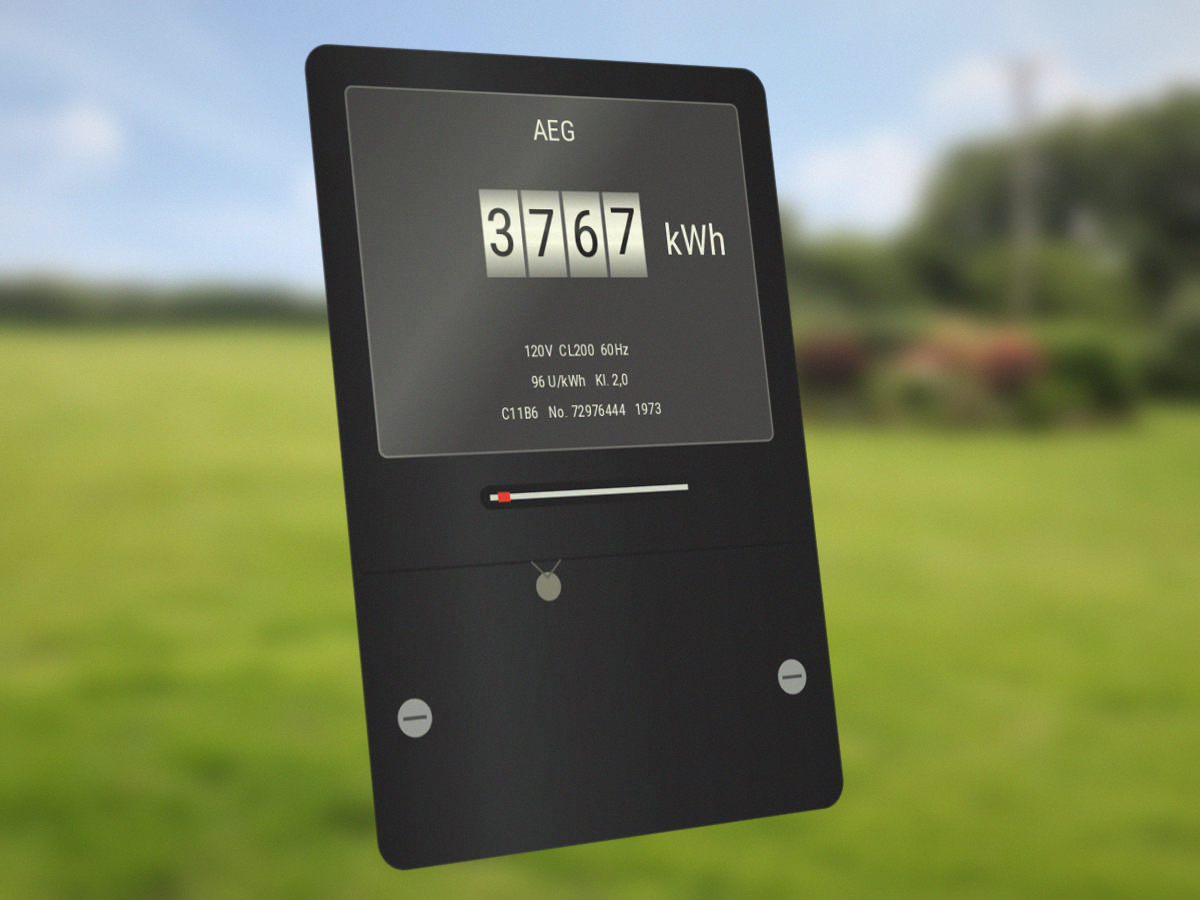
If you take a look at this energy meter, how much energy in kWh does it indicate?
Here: 3767 kWh
